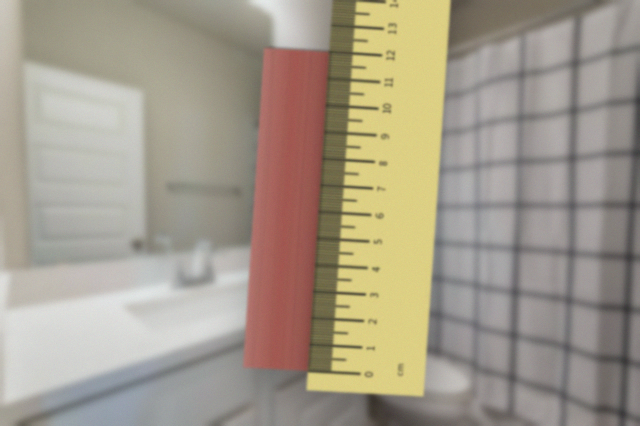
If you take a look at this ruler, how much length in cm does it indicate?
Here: 12 cm
